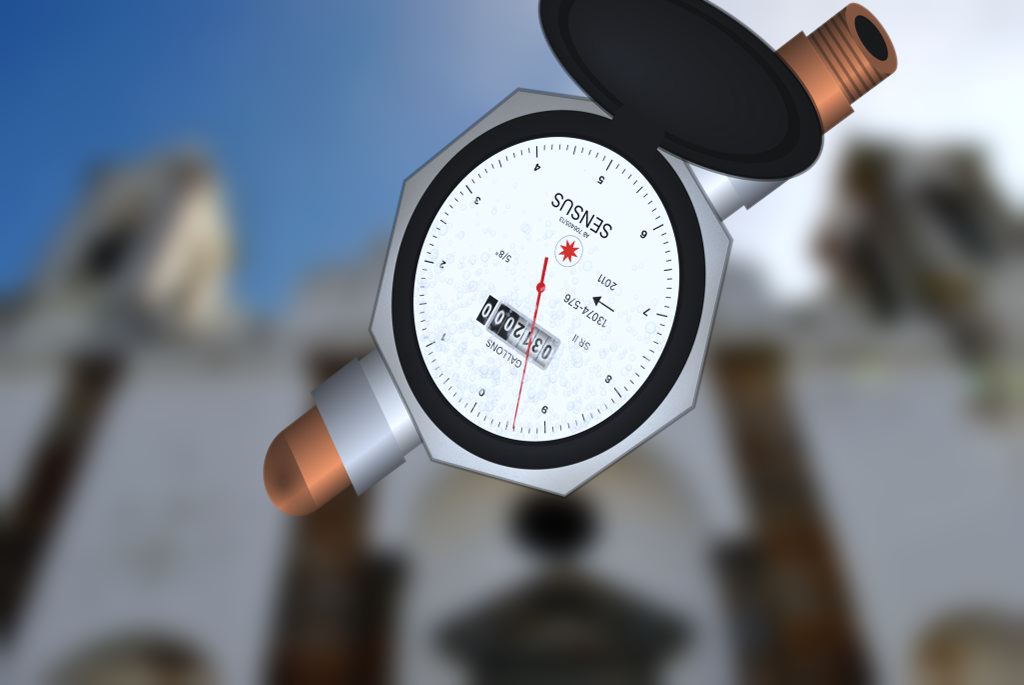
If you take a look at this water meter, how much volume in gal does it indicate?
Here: 311999.4 gal
